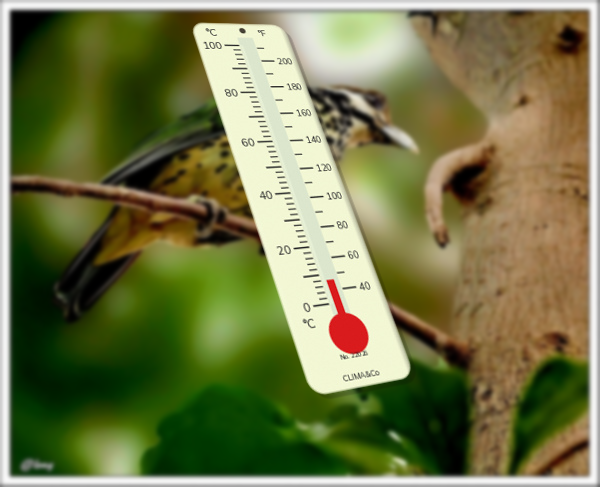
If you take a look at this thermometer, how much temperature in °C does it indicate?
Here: 8 °C
